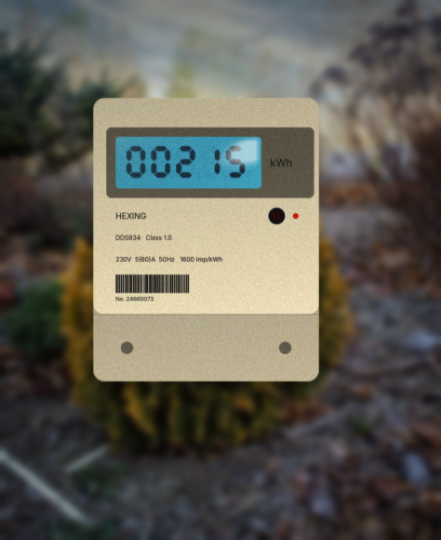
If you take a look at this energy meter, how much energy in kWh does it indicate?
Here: 215 kWh
